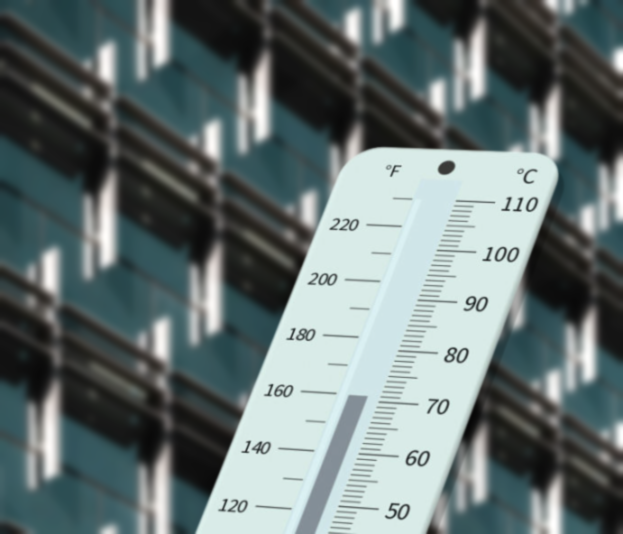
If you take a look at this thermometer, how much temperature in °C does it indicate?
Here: 71 °C
